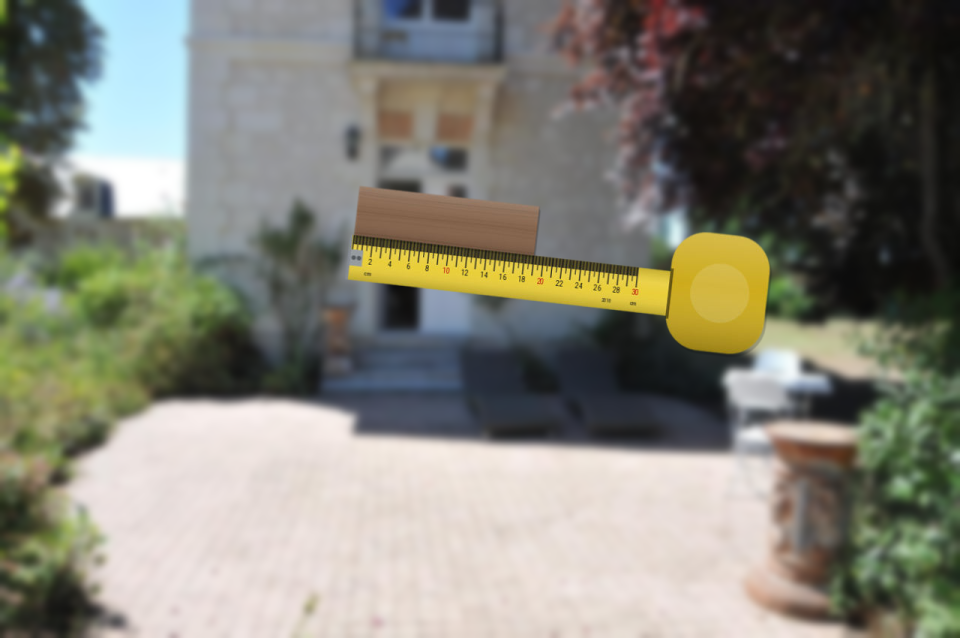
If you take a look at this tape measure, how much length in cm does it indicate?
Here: 19 cm
